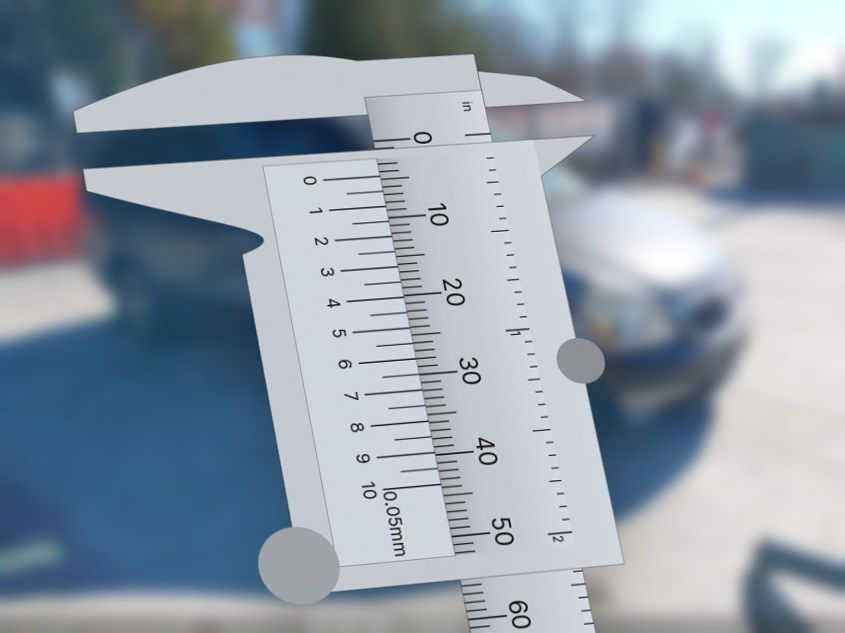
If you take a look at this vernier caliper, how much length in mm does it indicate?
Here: 4.6 mm
